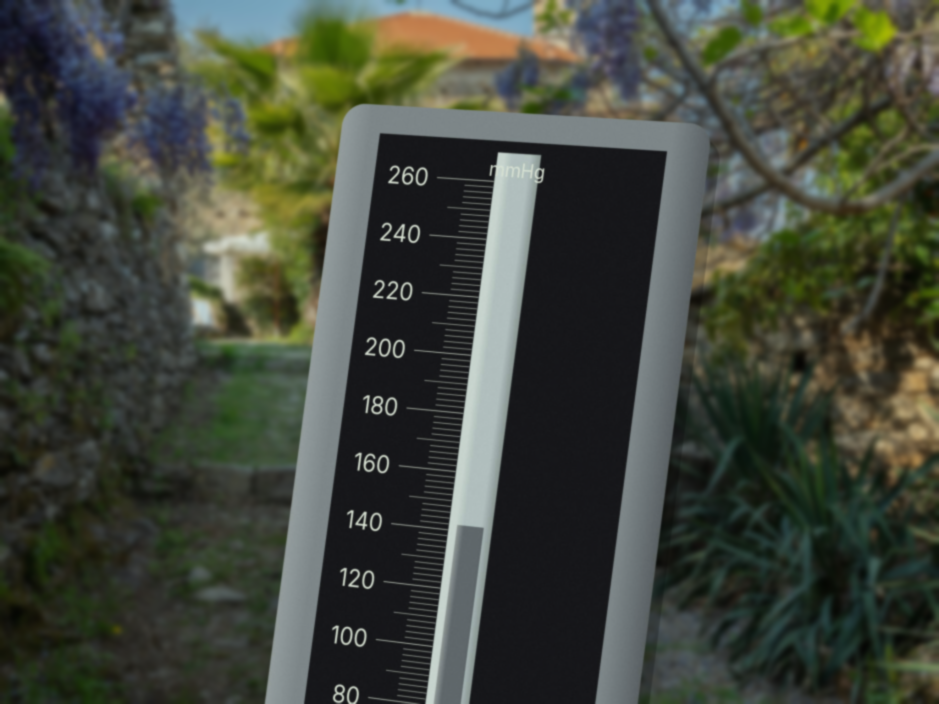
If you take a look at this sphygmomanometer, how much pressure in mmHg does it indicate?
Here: 142 mmHg
